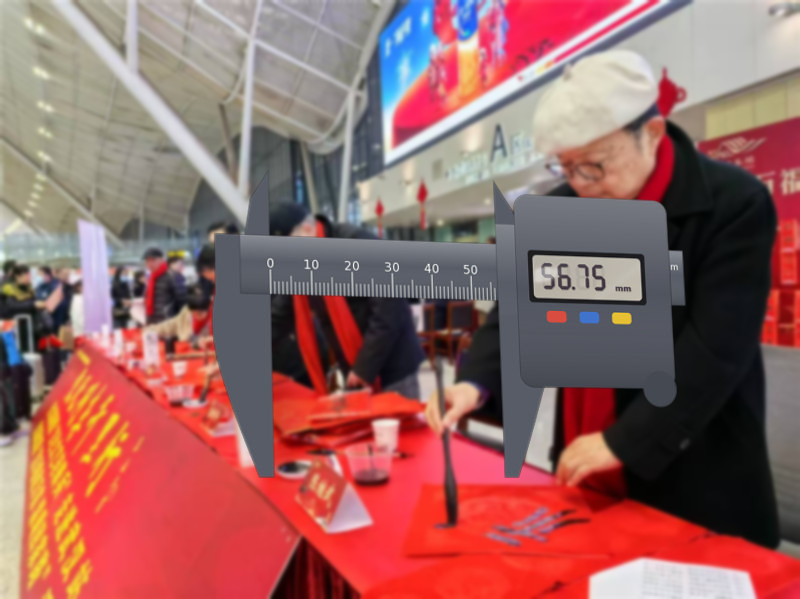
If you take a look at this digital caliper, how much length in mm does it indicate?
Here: 56.75 mm
